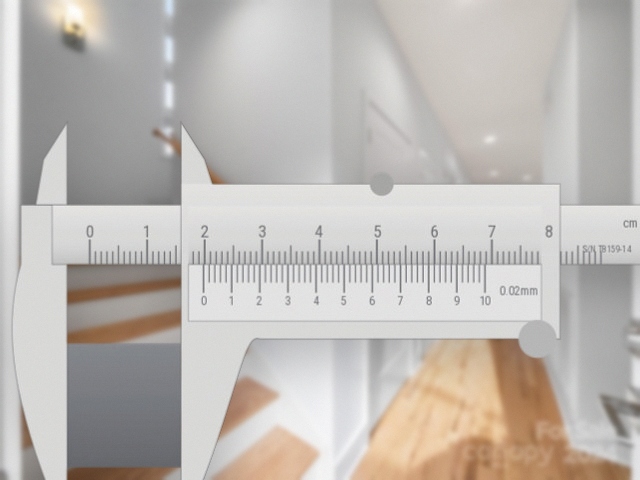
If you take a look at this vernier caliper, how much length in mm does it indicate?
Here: 19.8 mm
